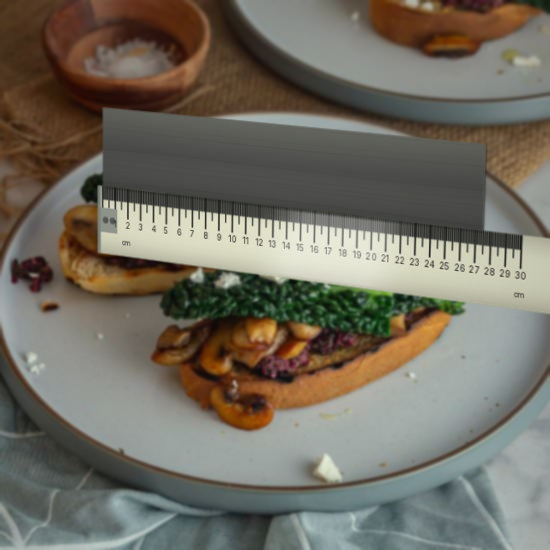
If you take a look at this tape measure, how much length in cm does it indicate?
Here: 27.5 cm
